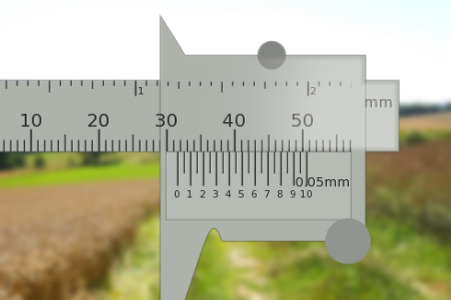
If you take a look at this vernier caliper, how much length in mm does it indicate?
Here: 31.6 mm
